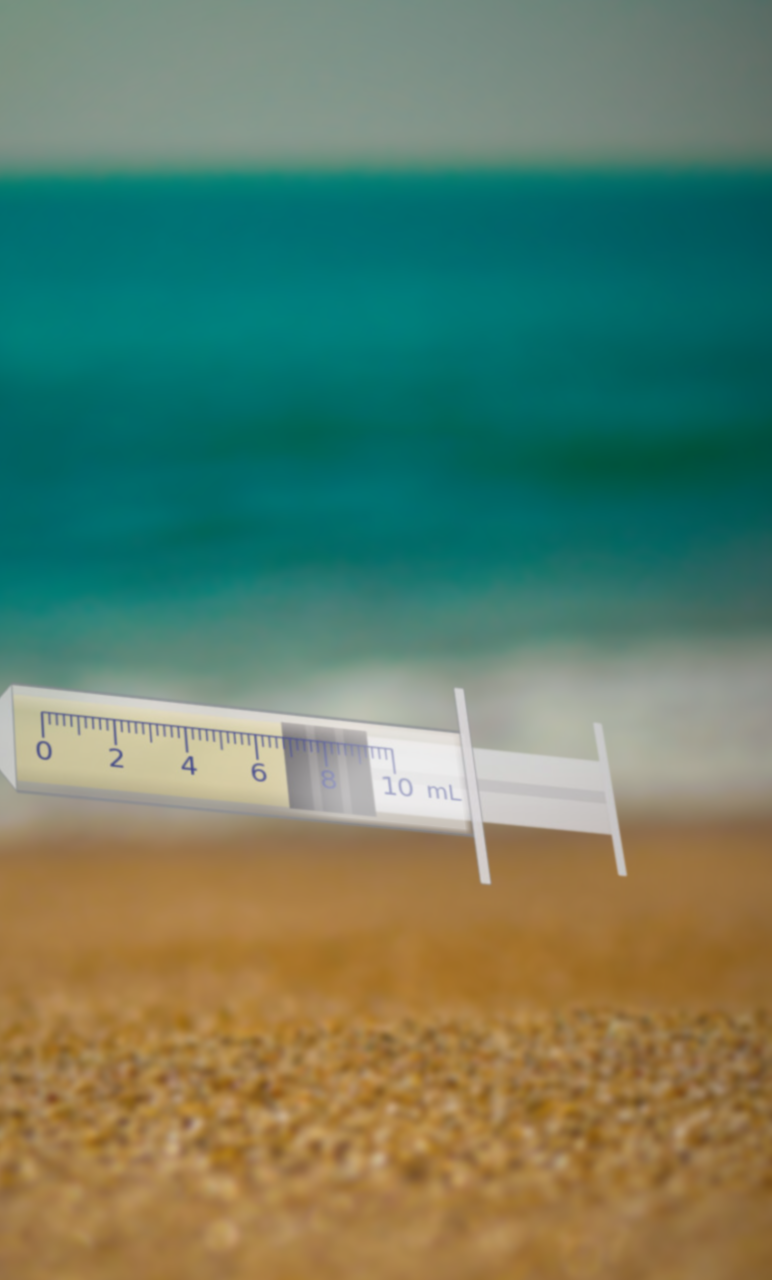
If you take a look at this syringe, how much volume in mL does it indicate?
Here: 6.8 mL
